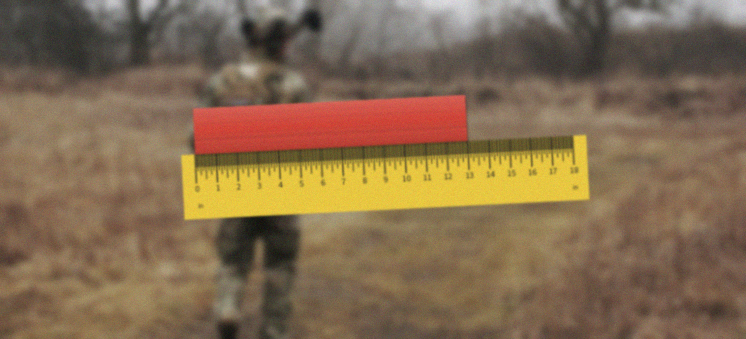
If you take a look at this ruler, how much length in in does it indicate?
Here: 13 in
